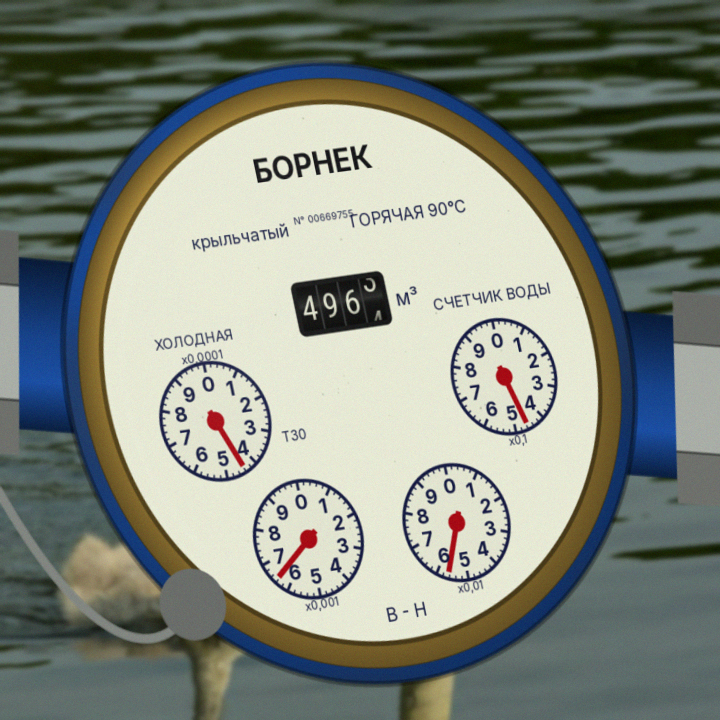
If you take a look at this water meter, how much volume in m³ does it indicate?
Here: 4963.4564 m³
